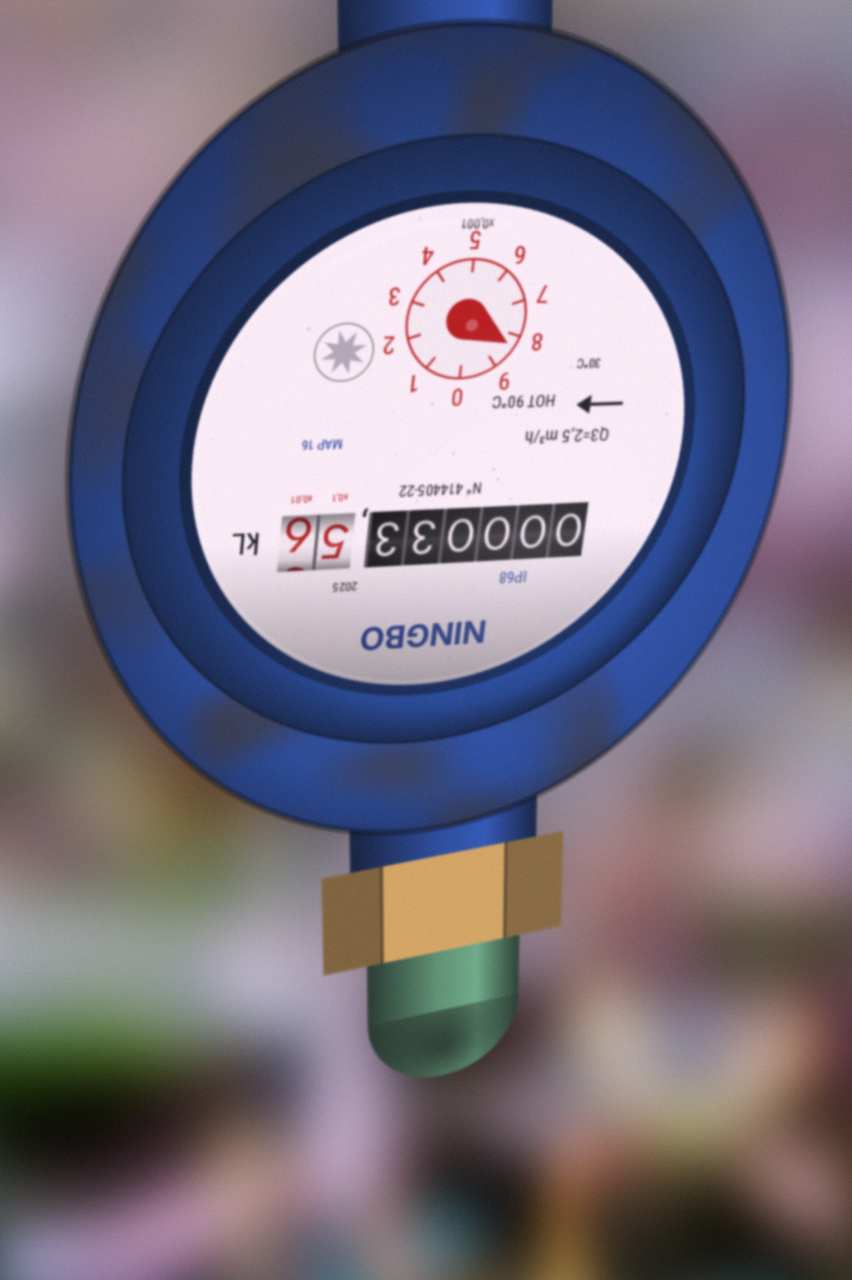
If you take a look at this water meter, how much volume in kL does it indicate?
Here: 33.558 kL
